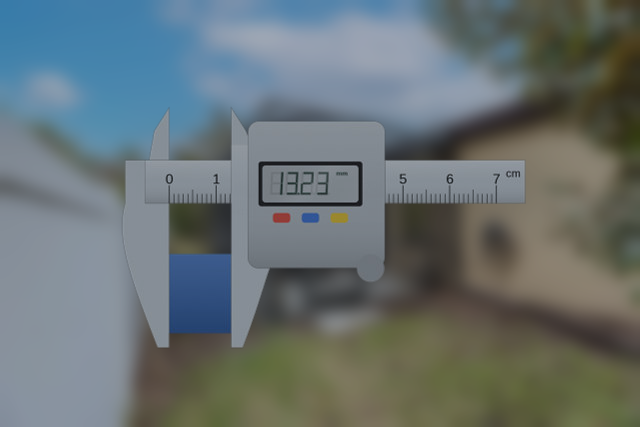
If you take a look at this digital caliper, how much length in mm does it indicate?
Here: 13.23 mm
